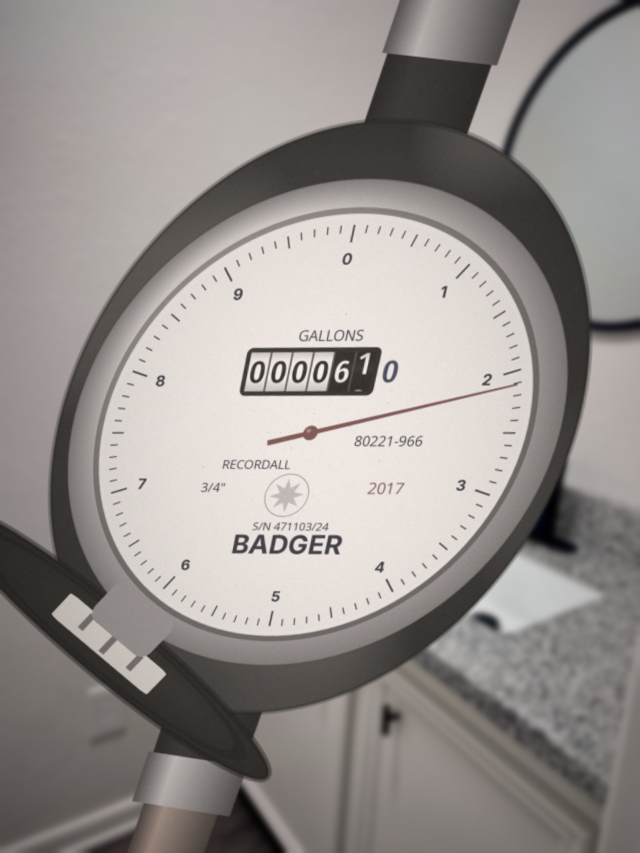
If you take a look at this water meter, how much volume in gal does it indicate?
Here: 612.1 gal
